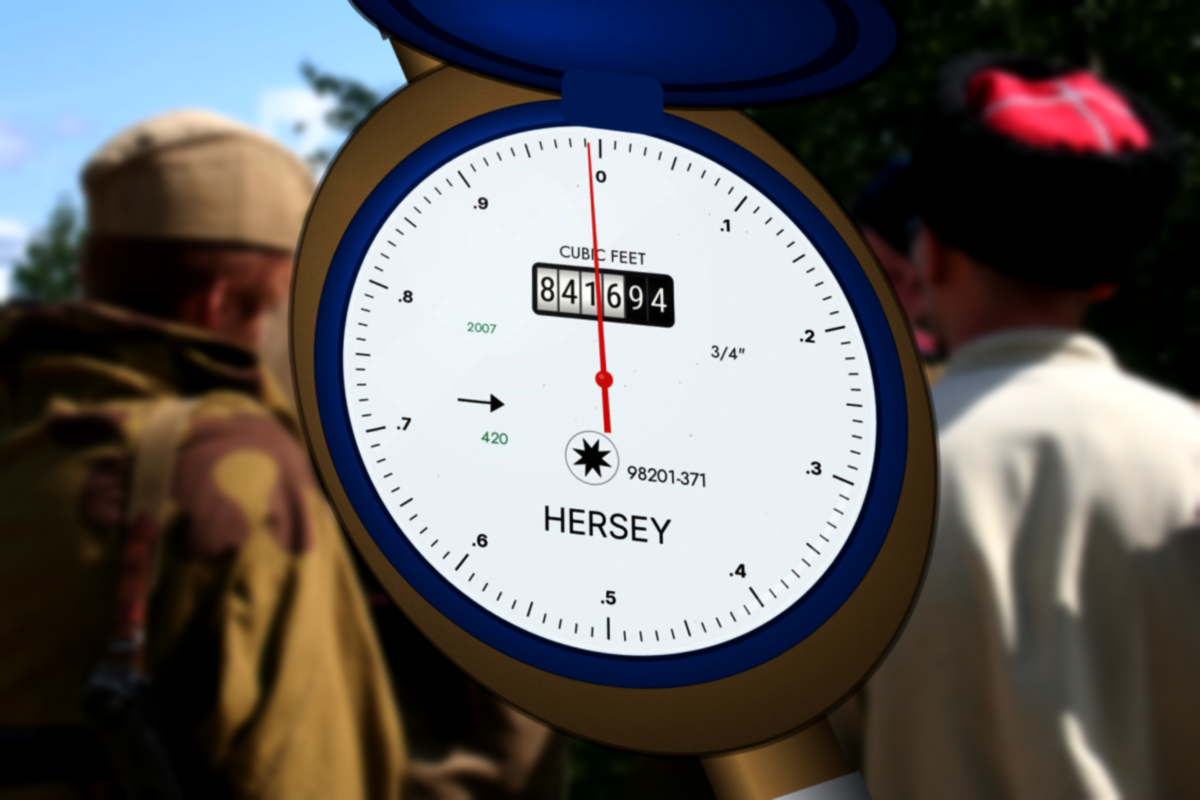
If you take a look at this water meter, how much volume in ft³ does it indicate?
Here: 841693.99 ft³
